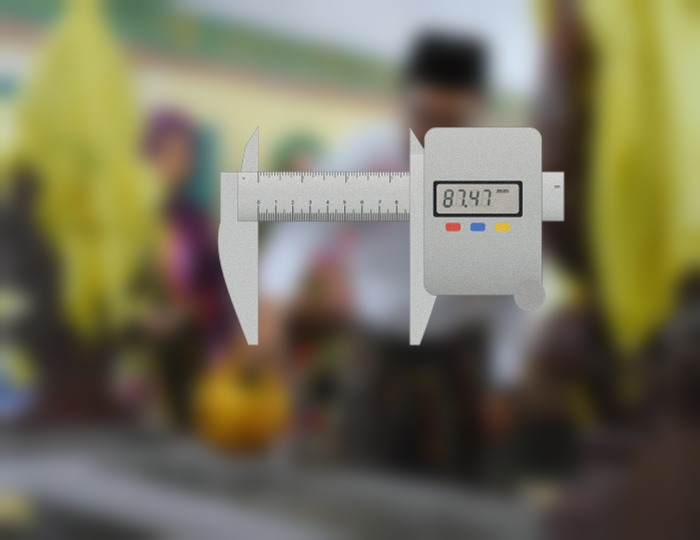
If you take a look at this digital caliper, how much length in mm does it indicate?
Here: 87.47 mm
